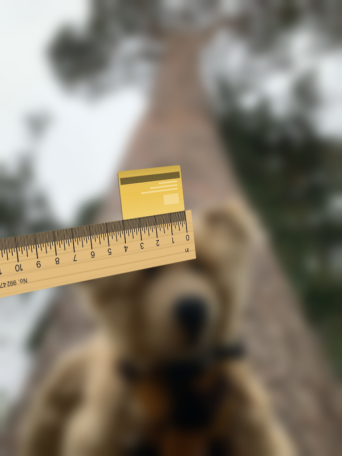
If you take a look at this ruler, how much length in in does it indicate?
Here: 4 in
